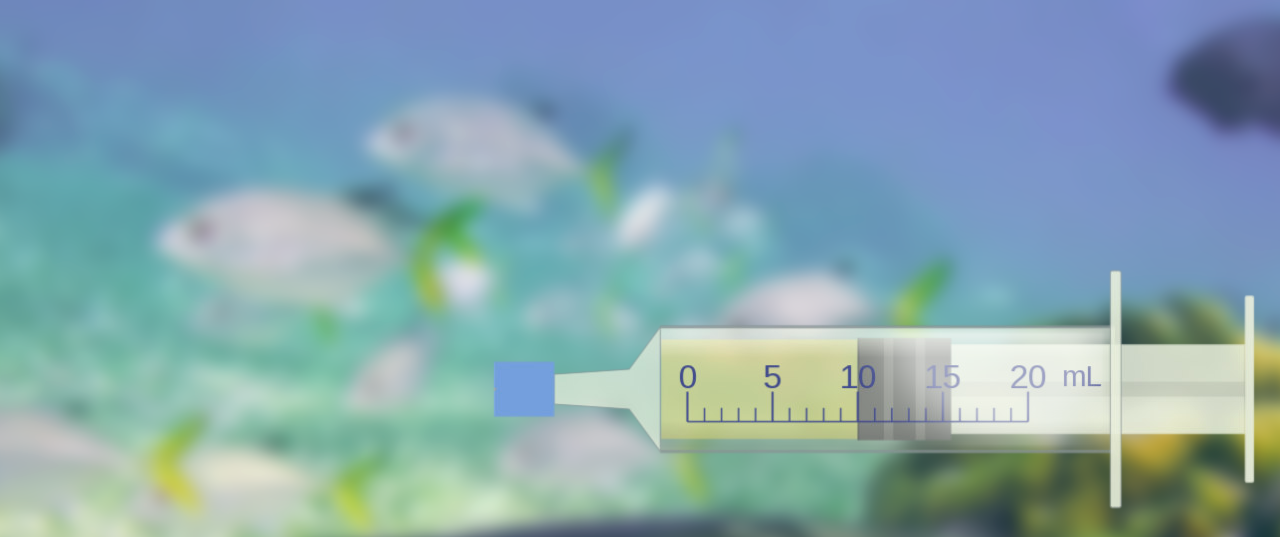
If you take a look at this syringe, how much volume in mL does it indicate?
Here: 10 mL
